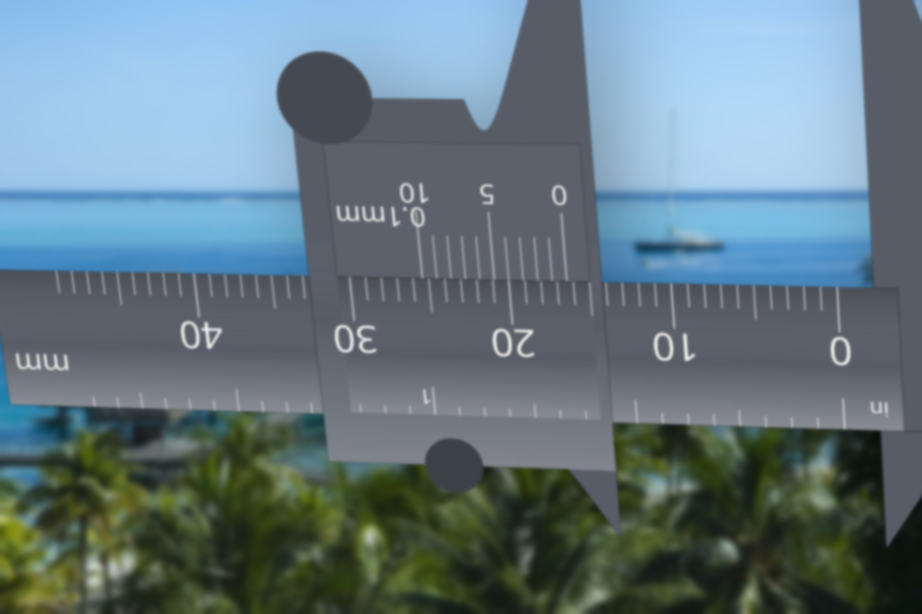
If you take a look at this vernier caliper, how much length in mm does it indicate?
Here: 16.4 mm
